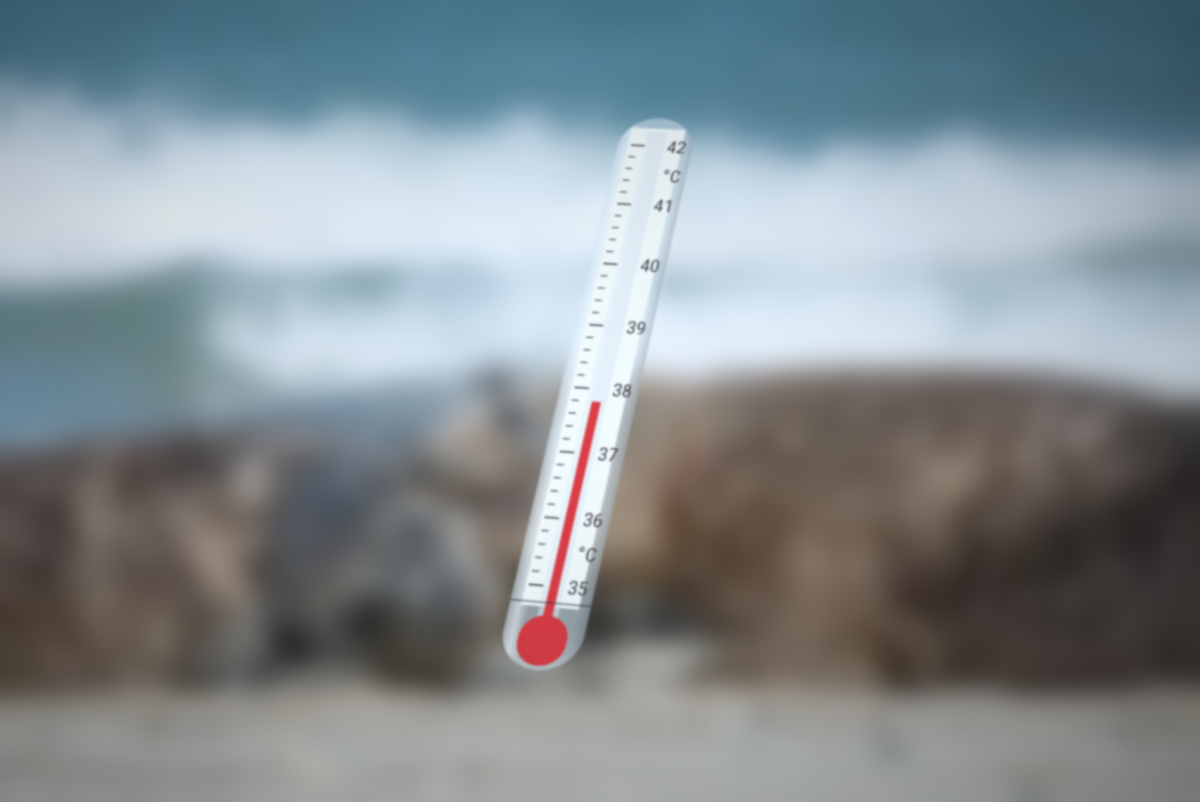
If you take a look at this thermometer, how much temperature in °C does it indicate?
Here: 37.8 °C
